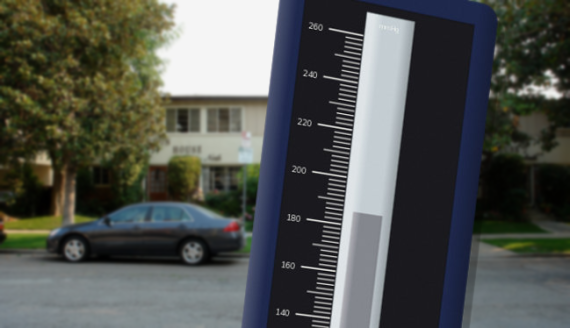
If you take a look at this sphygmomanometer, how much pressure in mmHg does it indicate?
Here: 186 mmHg
